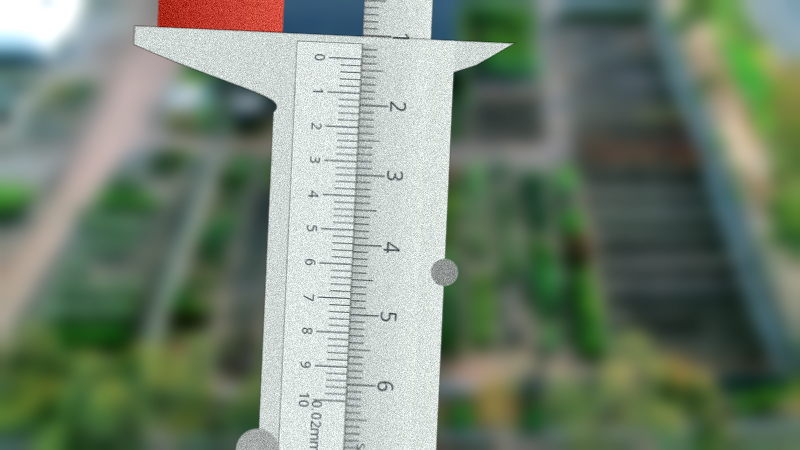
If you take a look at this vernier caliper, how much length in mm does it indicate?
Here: 13.4 mm
